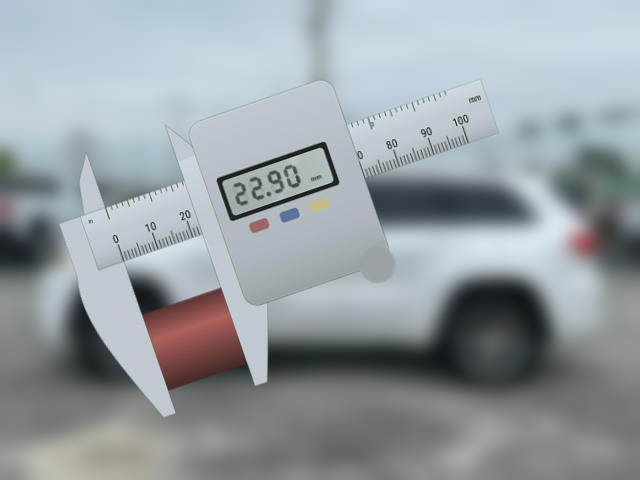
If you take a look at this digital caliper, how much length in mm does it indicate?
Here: 22.90 mm
